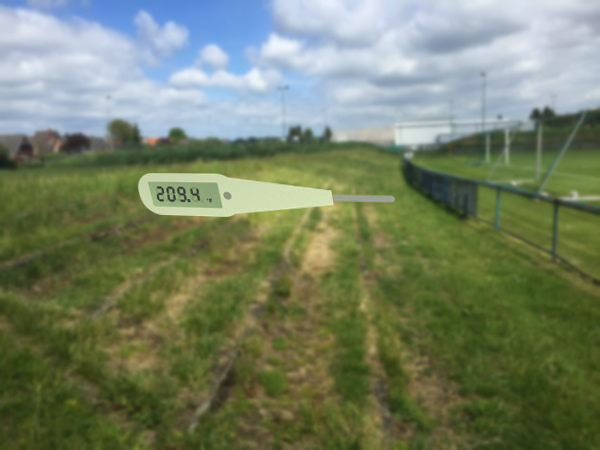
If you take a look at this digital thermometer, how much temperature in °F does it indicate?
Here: 209.4 °F
